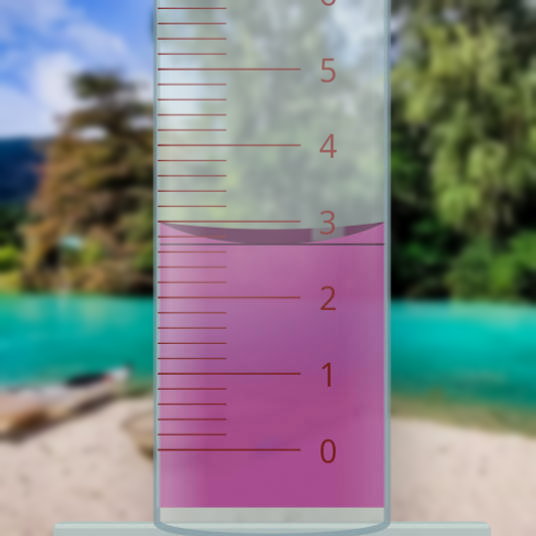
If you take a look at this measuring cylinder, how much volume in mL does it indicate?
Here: 2.7 mL
